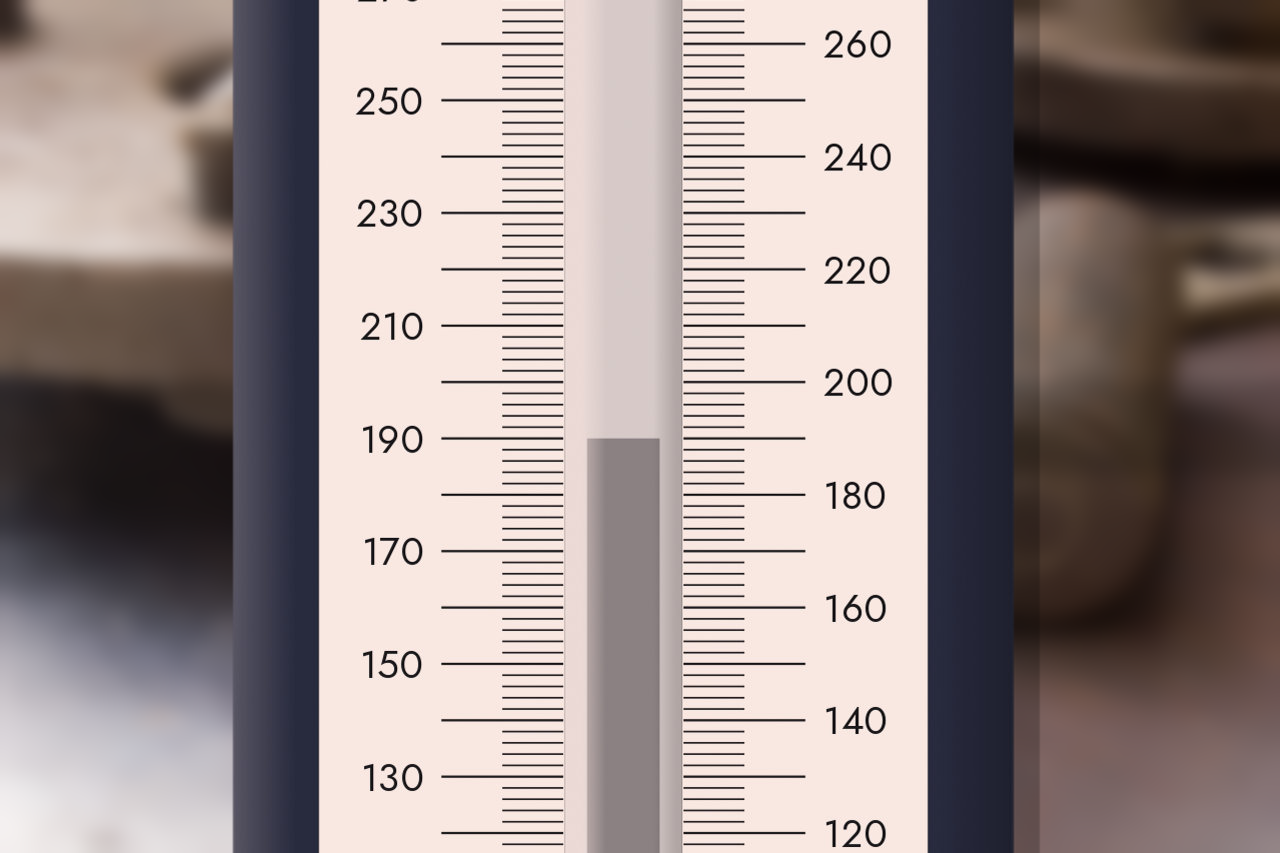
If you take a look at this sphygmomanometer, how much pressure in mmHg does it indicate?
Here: 190 mmHg
